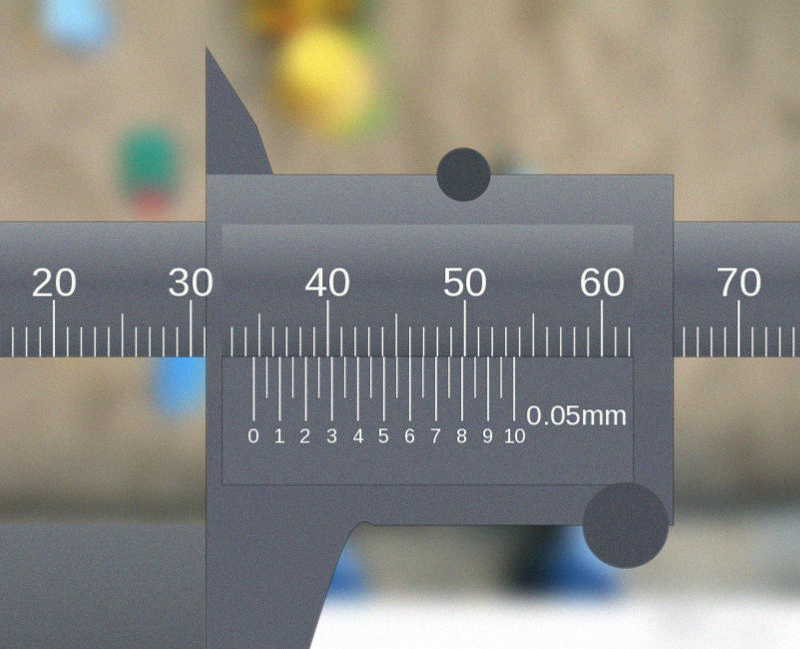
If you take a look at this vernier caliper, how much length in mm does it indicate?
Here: 34.6 mm
